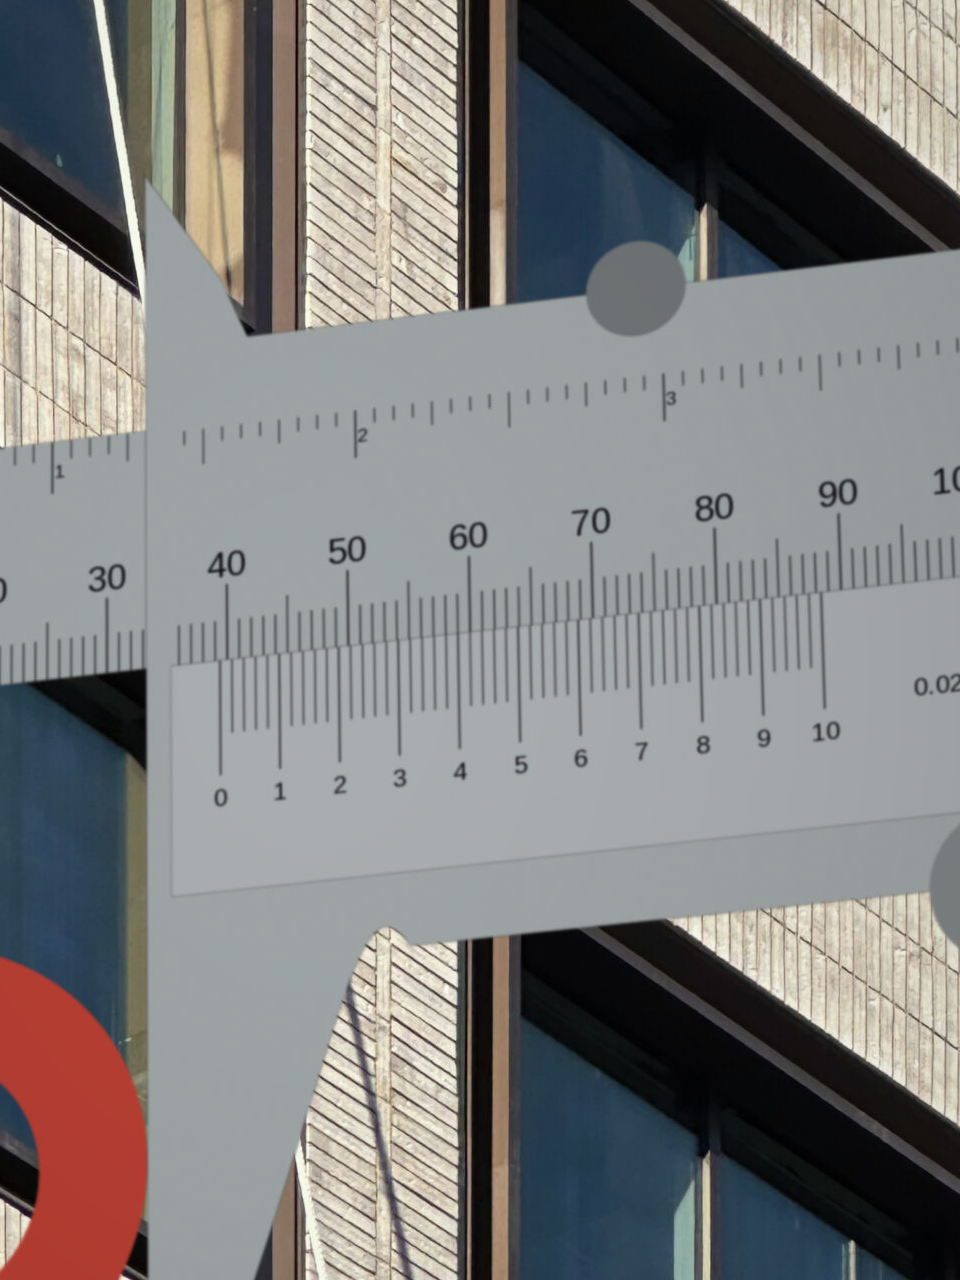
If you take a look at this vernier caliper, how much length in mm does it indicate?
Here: 39.4 mm
